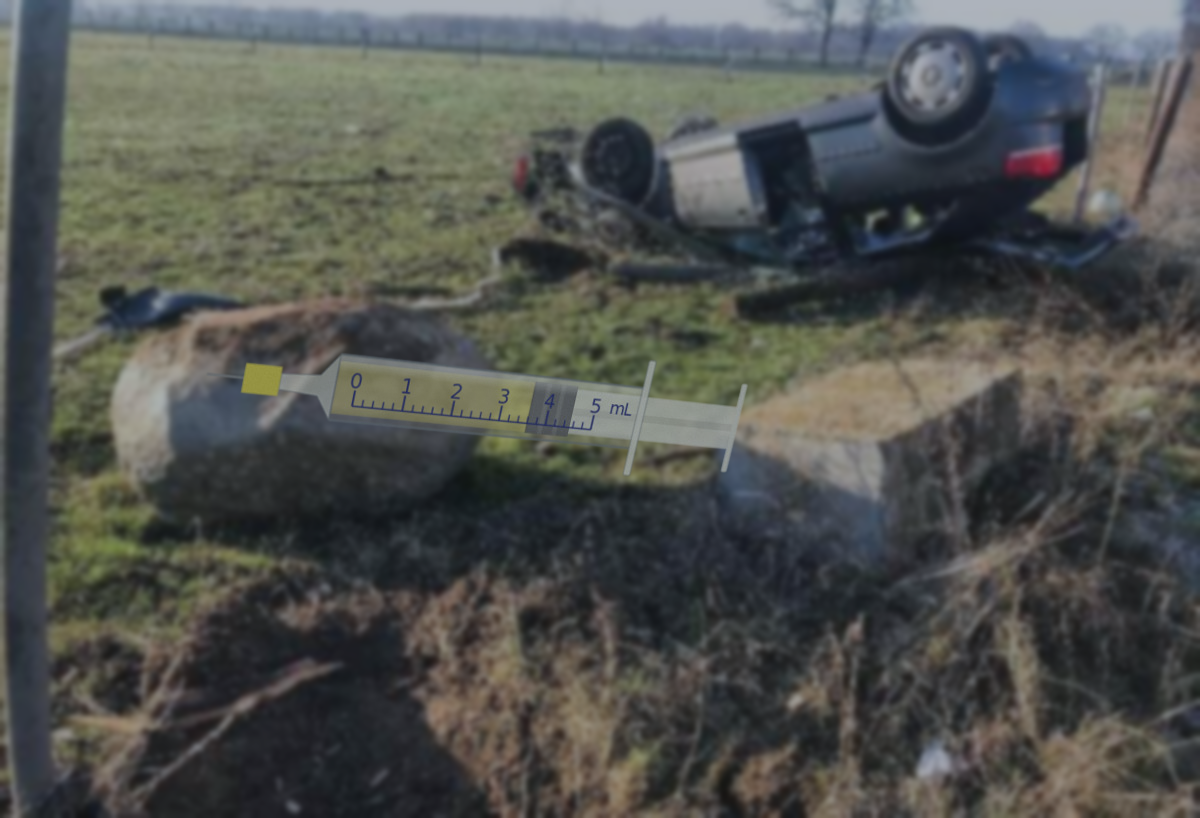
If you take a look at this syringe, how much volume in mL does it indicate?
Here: 3.6 mL
